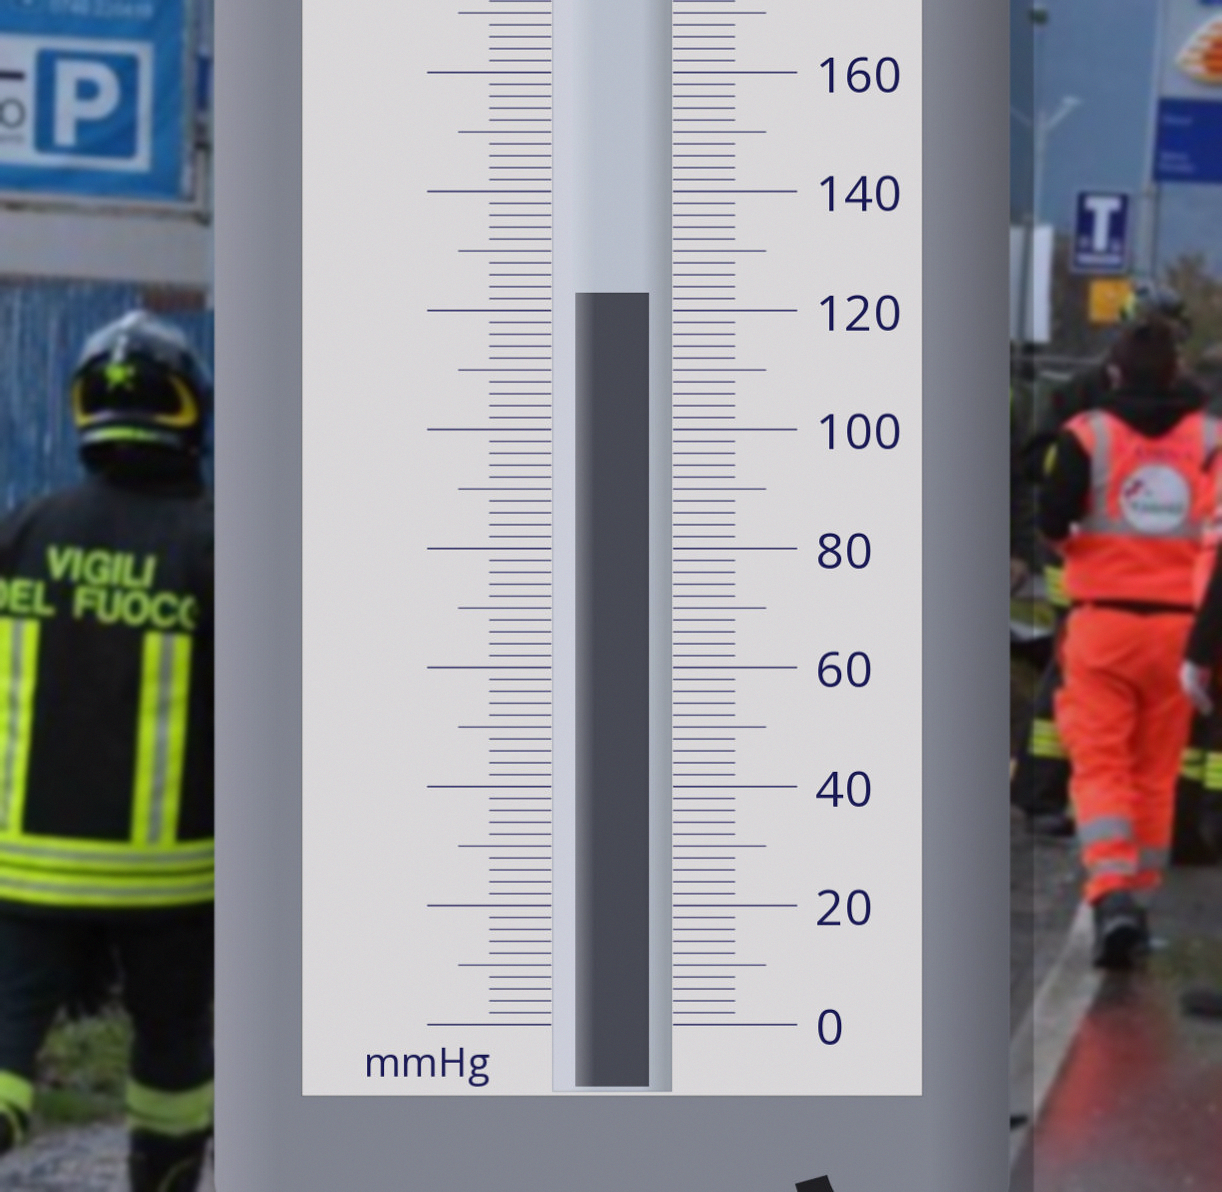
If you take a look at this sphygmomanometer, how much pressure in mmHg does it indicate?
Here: 123 mmHg
